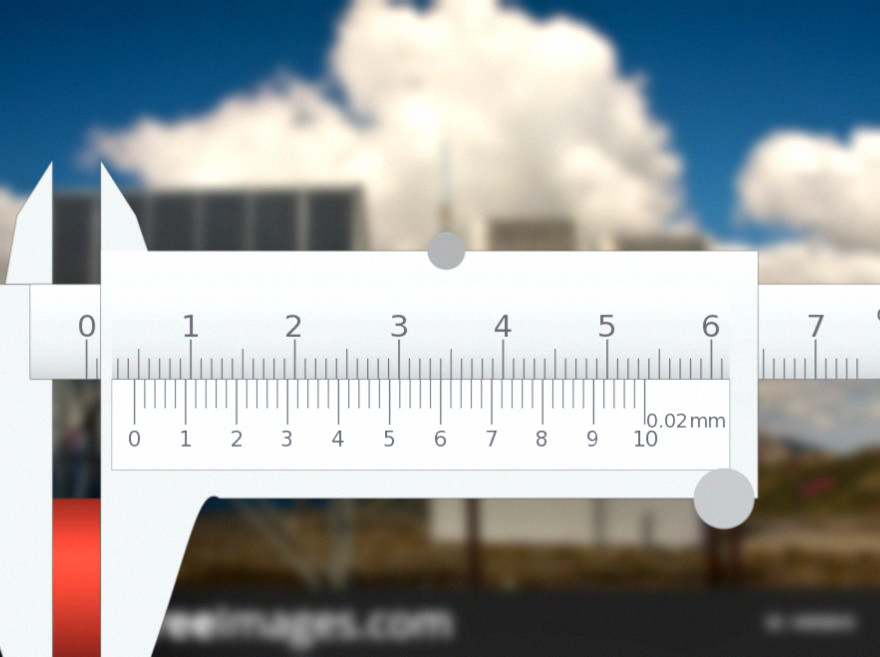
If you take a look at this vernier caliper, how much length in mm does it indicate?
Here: 4.6 mm
